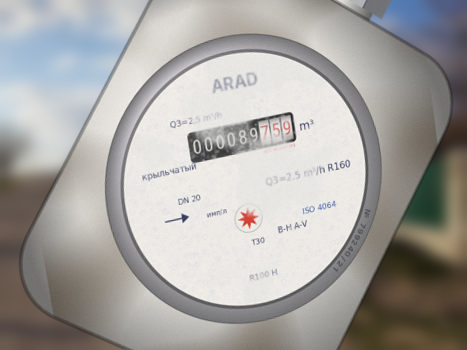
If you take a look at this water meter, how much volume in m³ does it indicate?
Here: 89.759 m³
